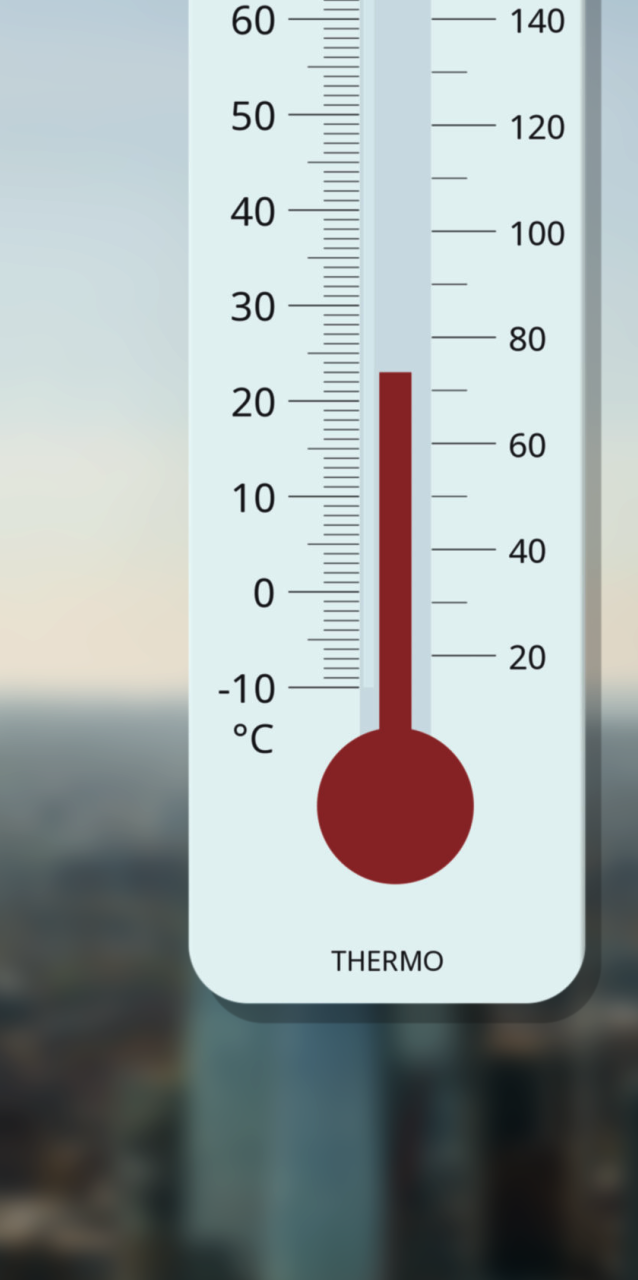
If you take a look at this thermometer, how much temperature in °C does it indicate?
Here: 23 °C
